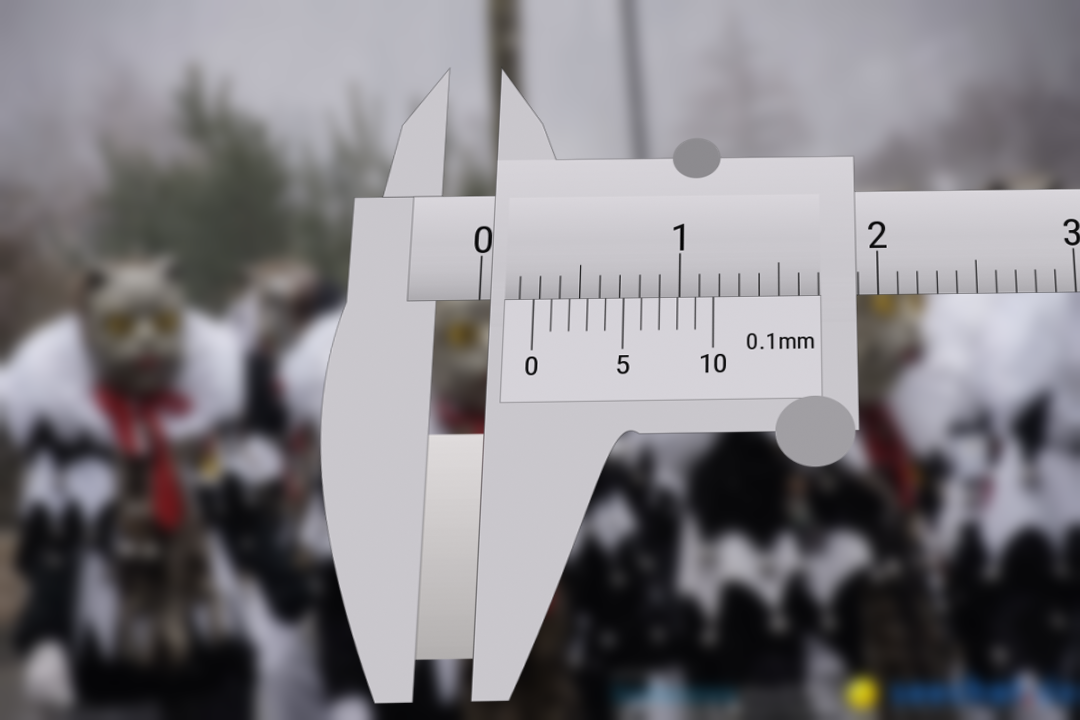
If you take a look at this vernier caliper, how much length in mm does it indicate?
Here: 2.7 mm
